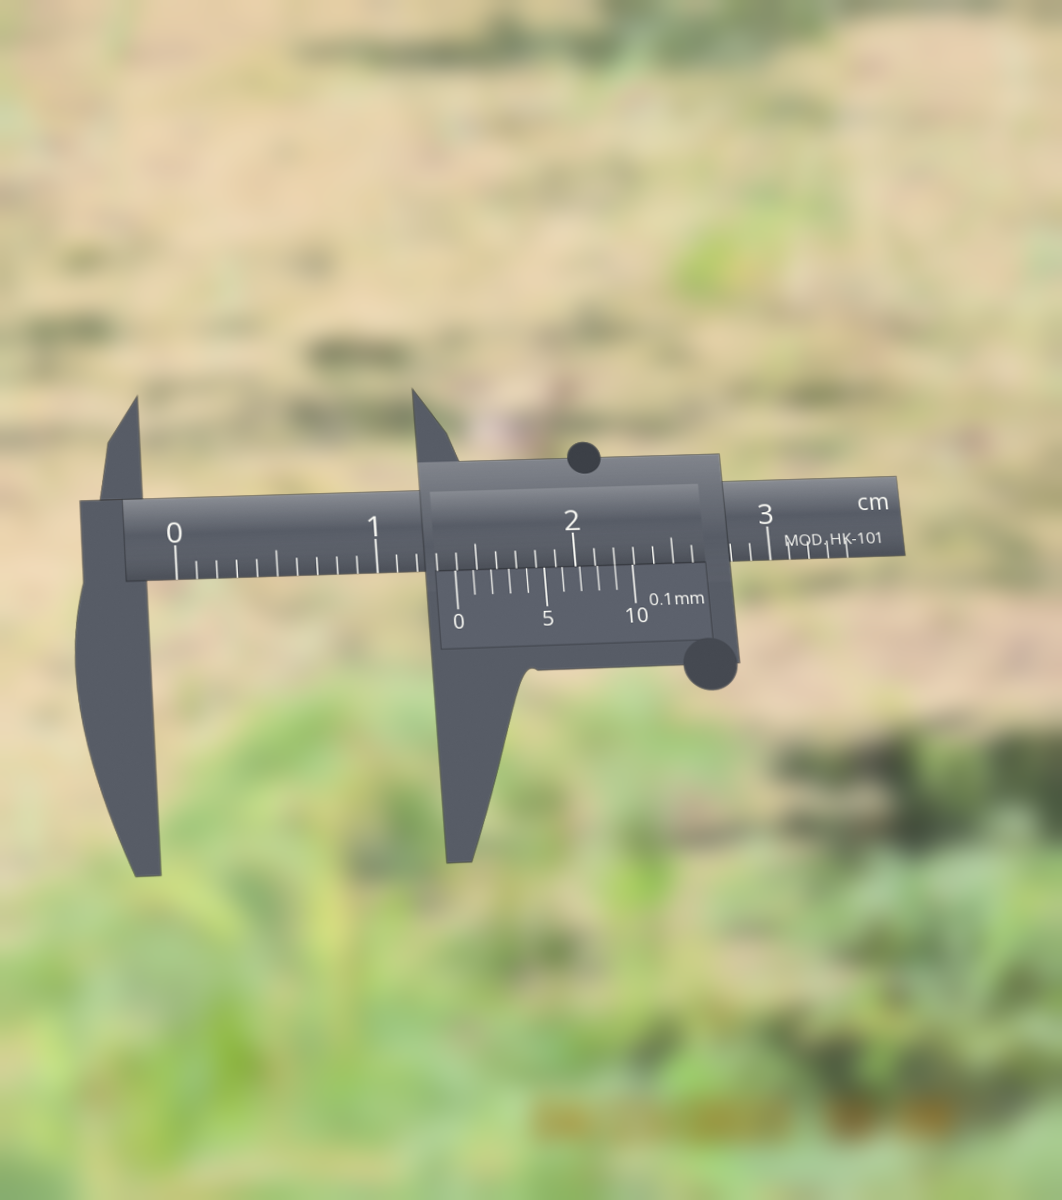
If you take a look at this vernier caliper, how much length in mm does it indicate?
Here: 13.9 mm
